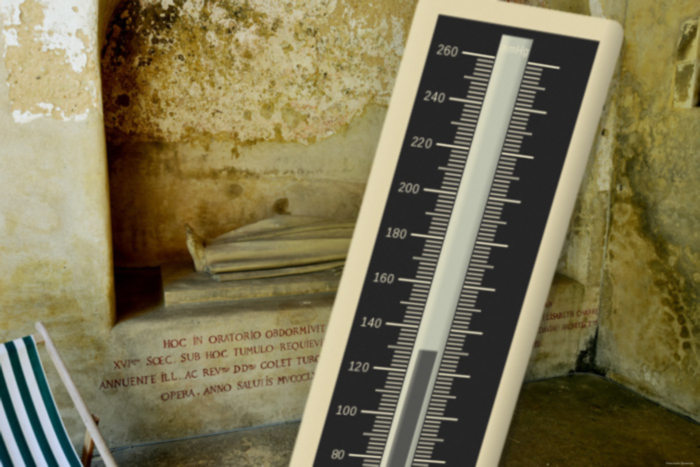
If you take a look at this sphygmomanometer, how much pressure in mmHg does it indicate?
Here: 130 mmHg
